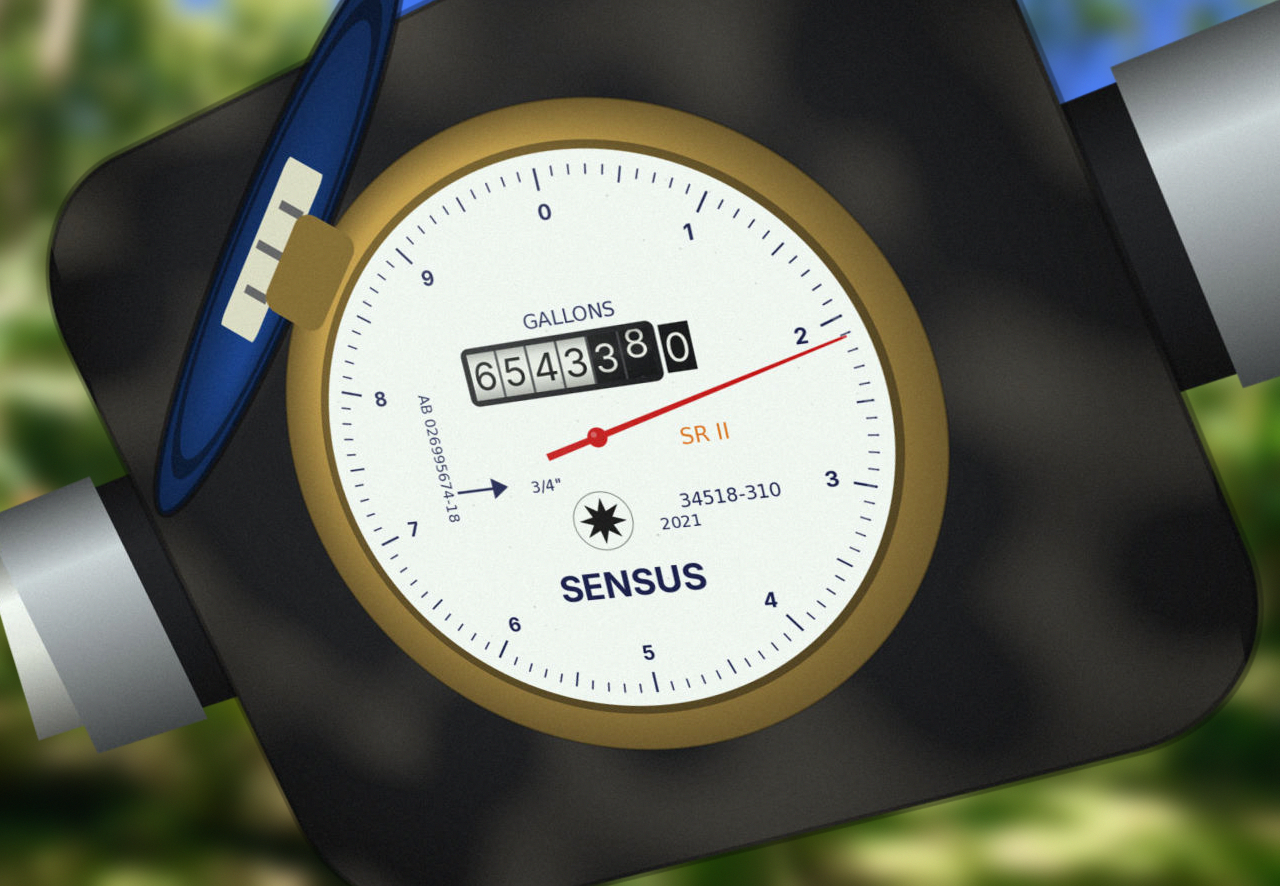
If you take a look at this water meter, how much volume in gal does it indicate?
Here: 6543382.1 gal
